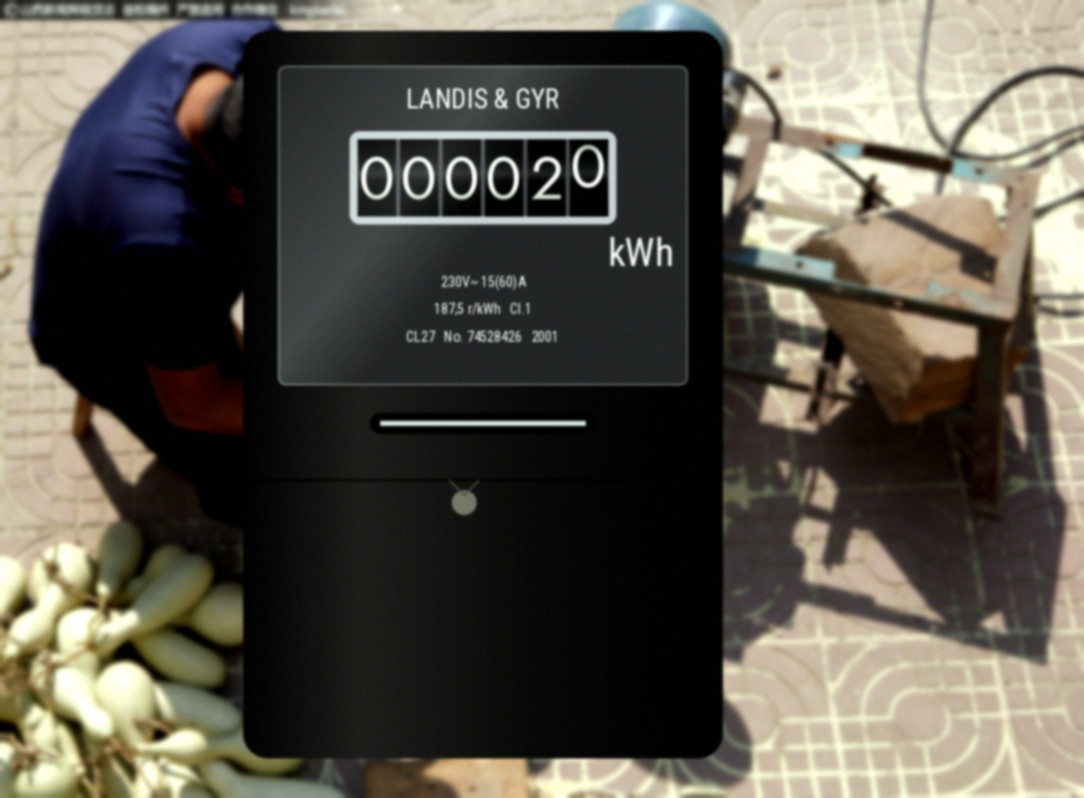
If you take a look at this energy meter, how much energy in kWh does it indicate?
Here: 20 kWh
